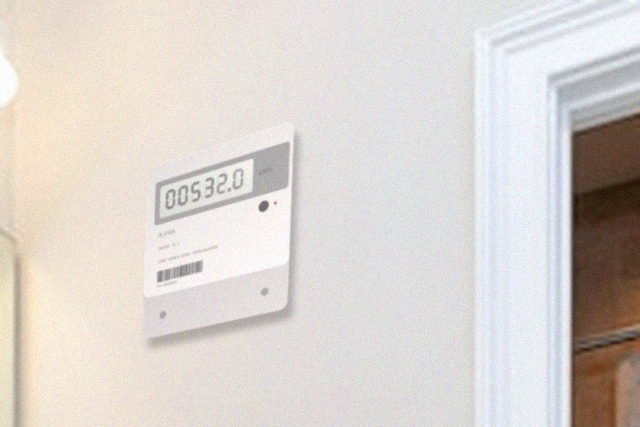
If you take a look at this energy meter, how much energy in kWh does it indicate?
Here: 532.0 kWh
